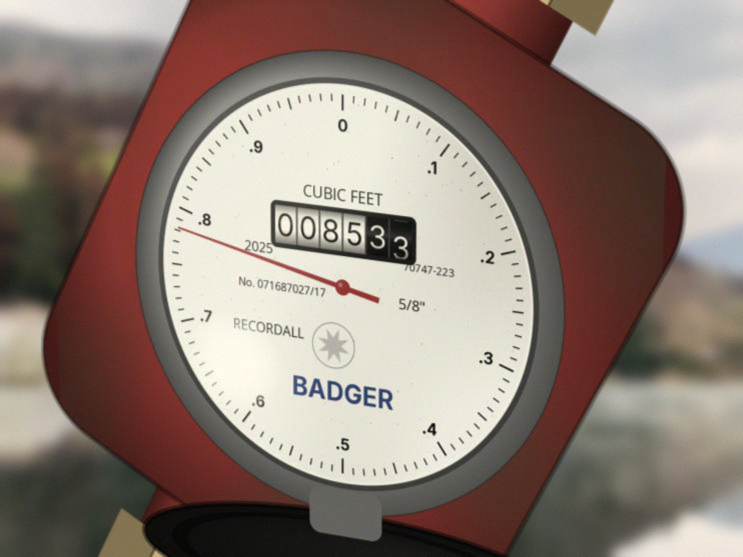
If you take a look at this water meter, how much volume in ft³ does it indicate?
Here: 8532.78 ft³
